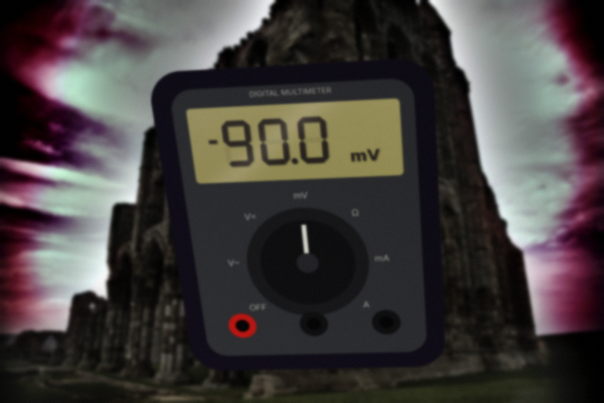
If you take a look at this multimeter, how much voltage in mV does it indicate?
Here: -90.0 mV
